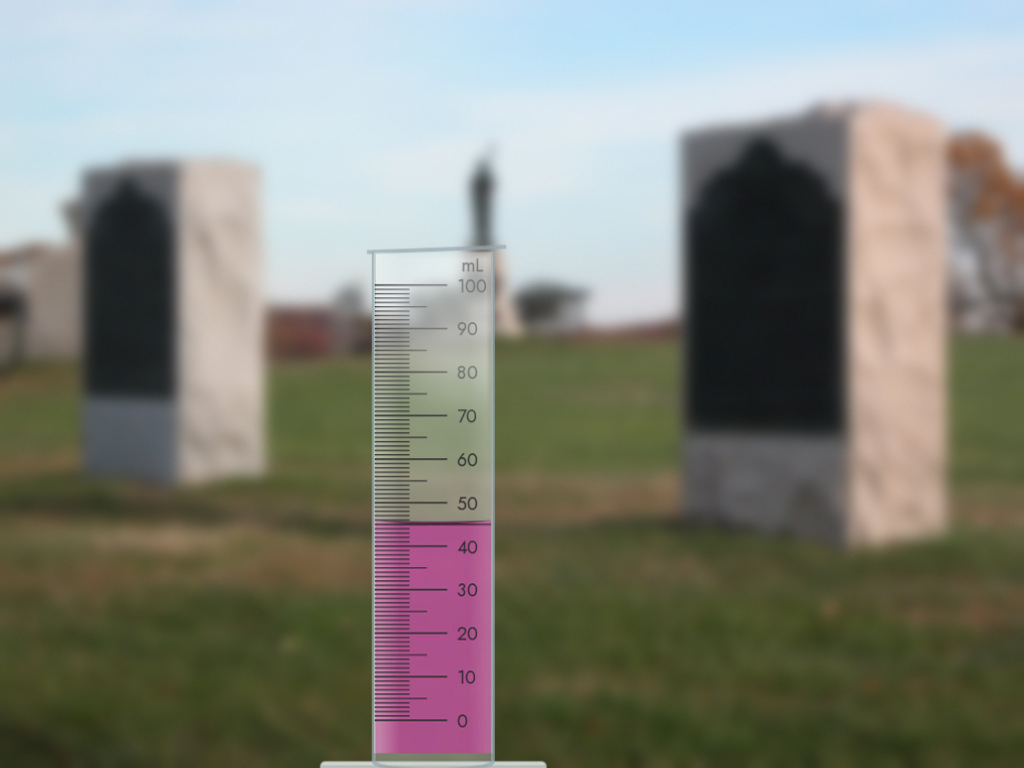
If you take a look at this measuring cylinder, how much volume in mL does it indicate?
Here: 45 mL
